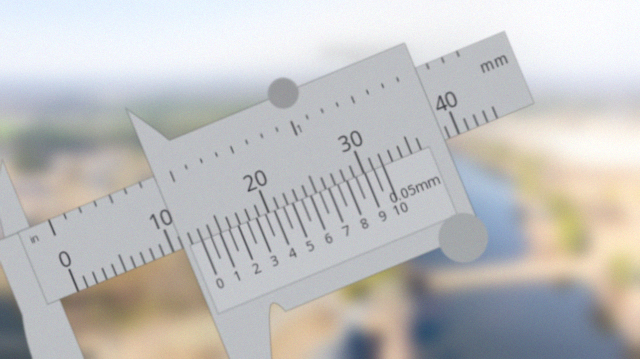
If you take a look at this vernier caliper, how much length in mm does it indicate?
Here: 13.0 mm
